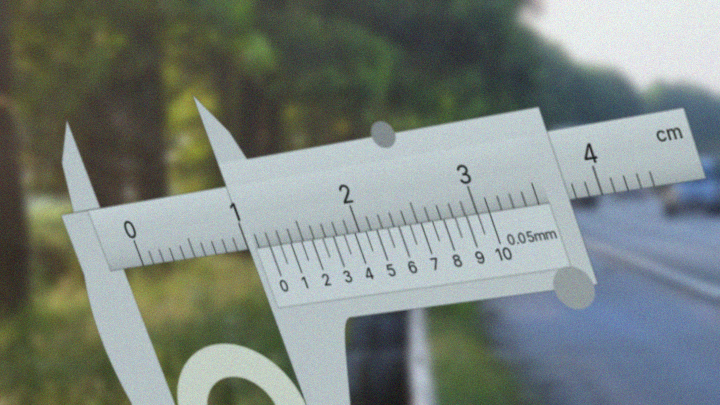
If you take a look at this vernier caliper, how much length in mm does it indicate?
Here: 12.0 mm
